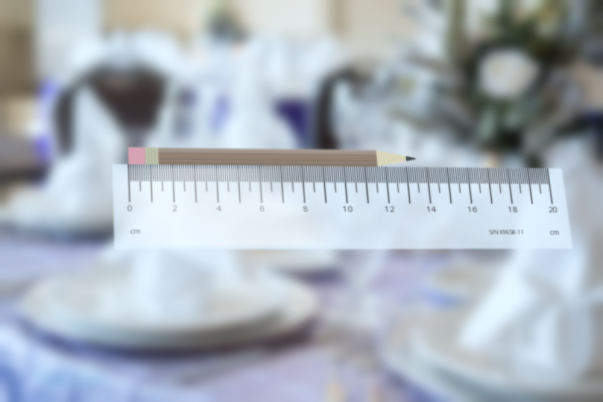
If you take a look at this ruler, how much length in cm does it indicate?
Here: 13.5 cm
